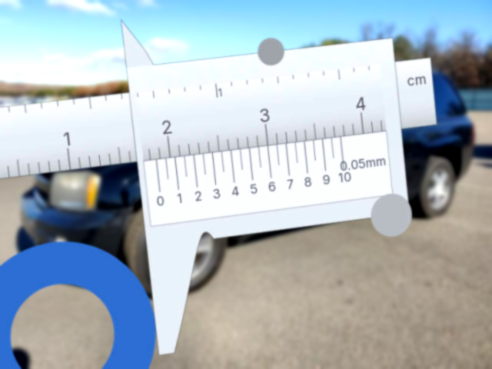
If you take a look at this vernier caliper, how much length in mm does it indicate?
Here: 18.6 mm
